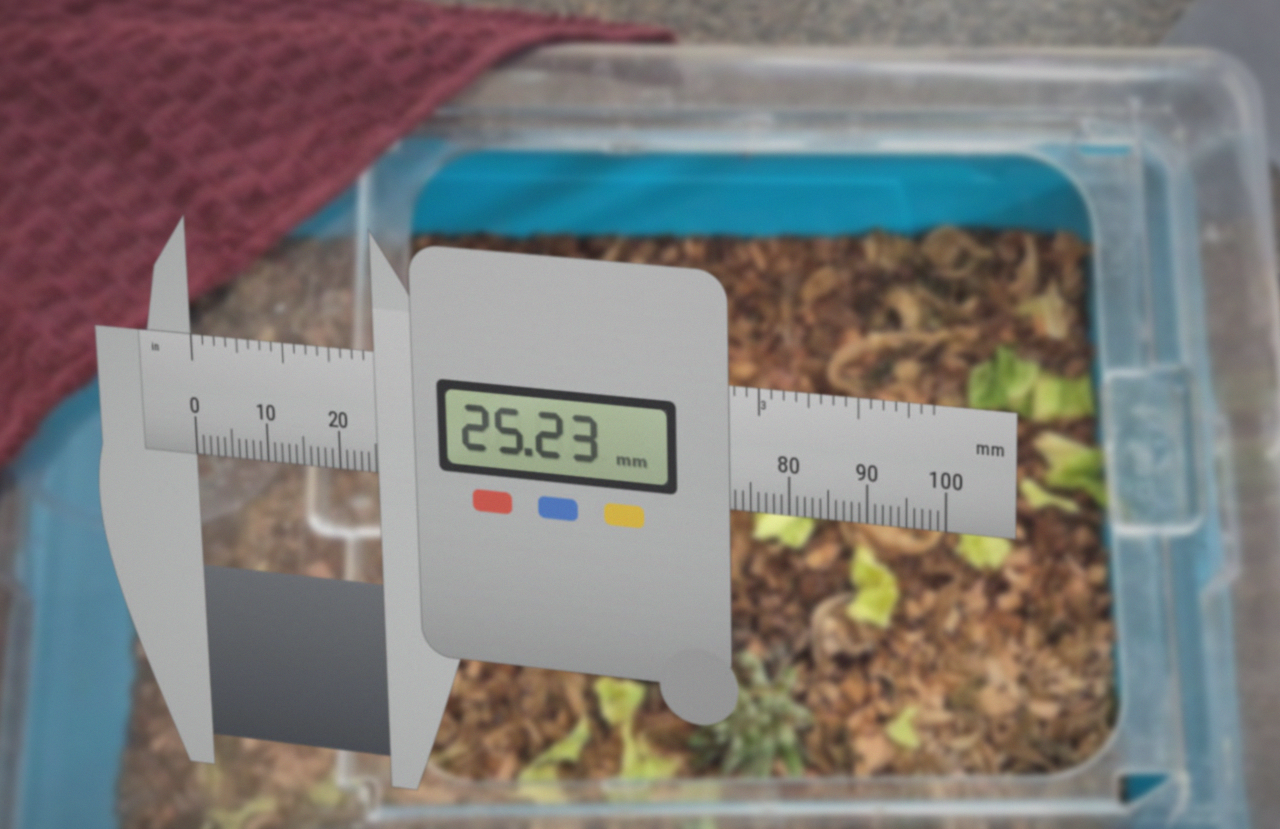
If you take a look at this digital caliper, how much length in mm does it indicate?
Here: 25.23 mm
